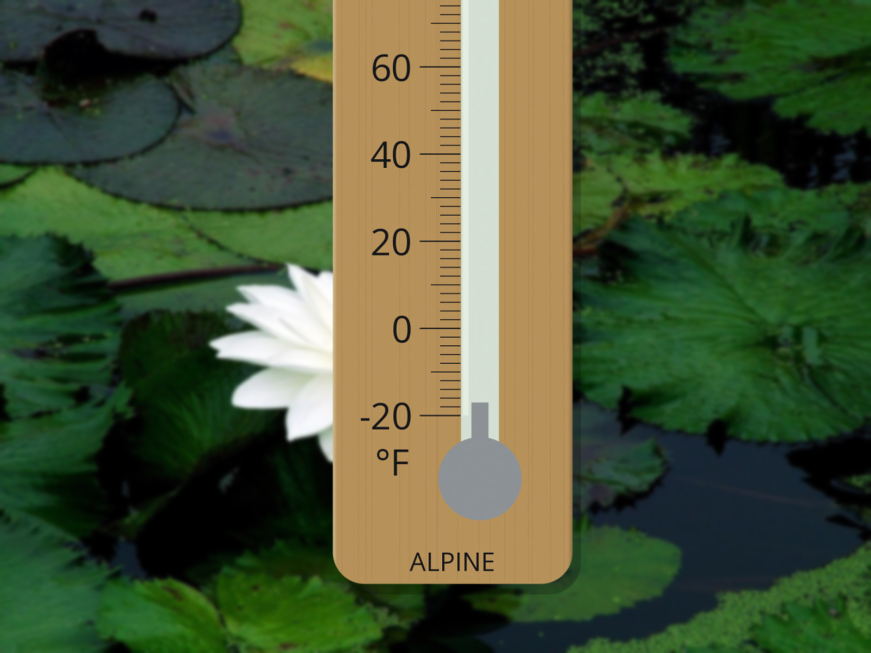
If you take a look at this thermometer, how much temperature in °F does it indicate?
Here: -17 °F
